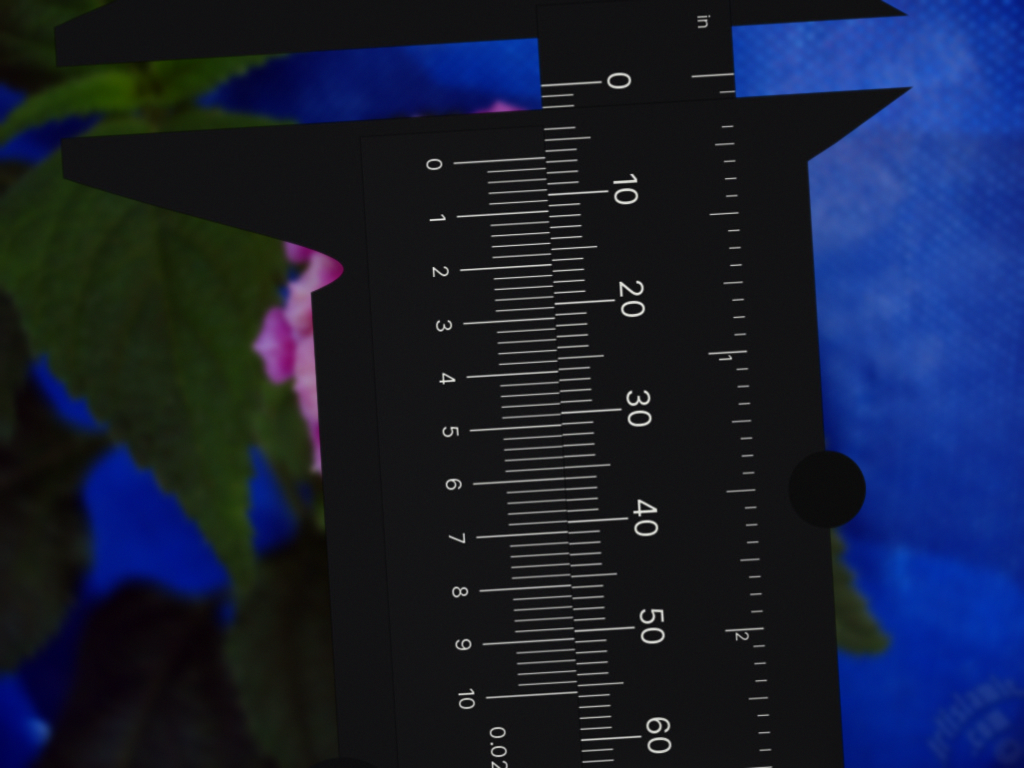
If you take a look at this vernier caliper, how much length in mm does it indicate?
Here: 6.6 mm
